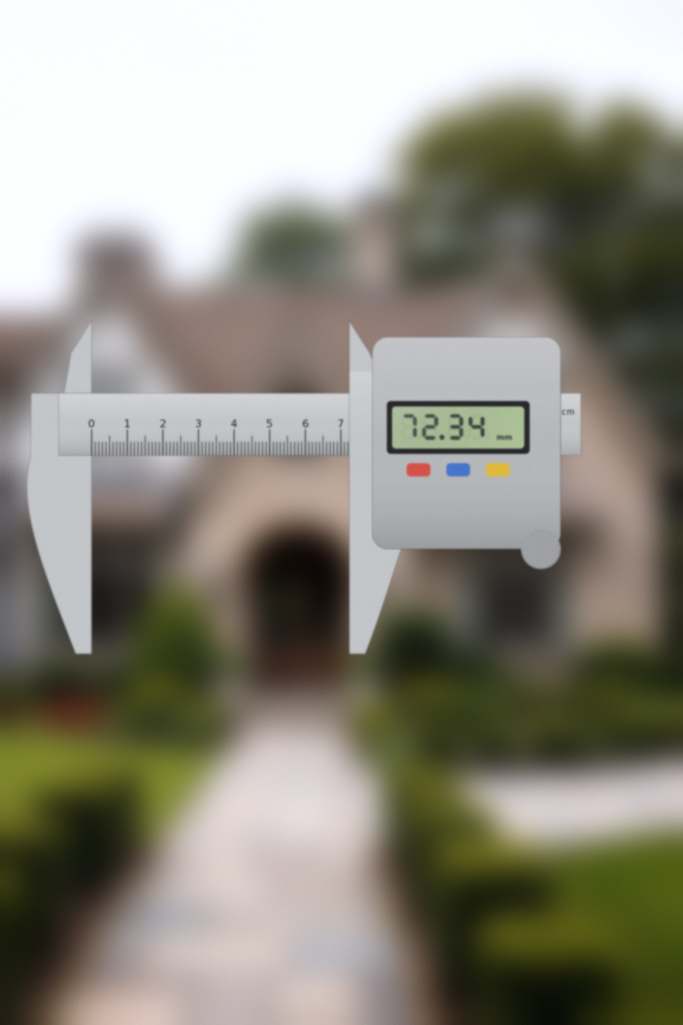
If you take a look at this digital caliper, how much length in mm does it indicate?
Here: 72.34 mm
